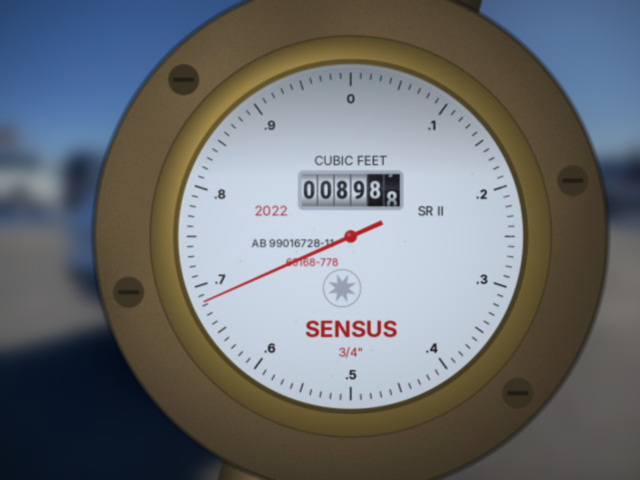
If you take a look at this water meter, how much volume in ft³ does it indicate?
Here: 8987.68 ft³
